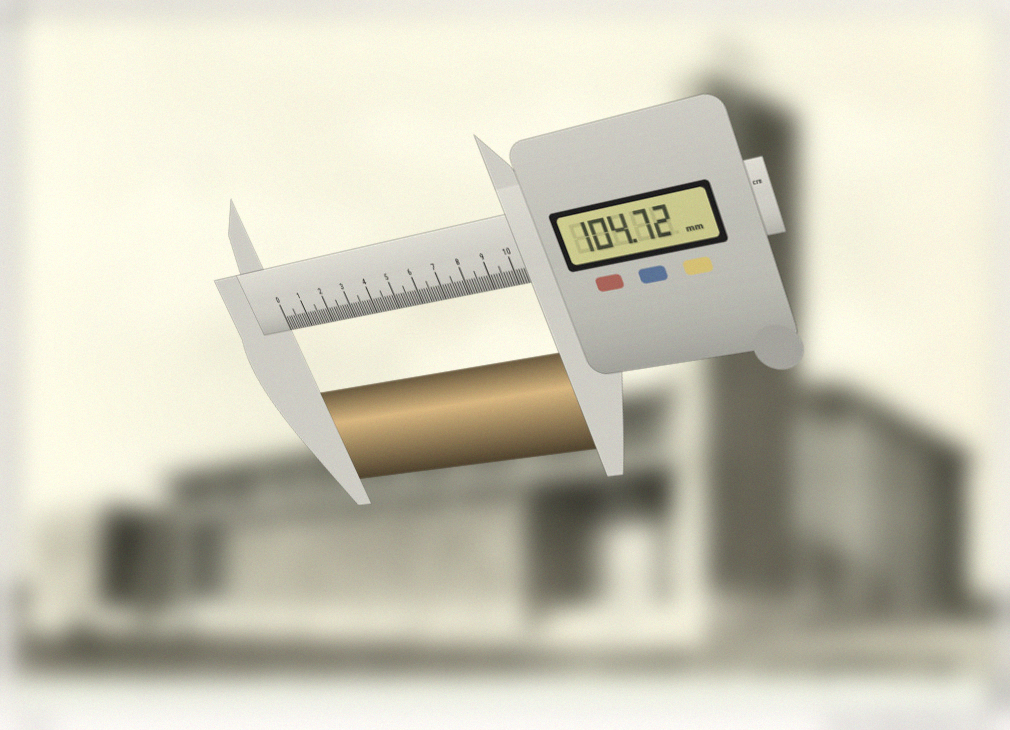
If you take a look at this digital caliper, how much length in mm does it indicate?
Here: 104.72 mm
